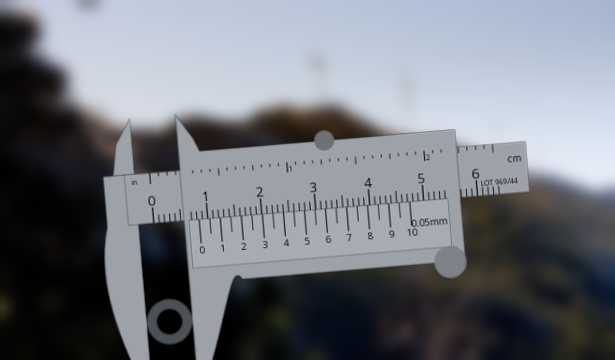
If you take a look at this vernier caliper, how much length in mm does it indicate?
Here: 8.4 mm
